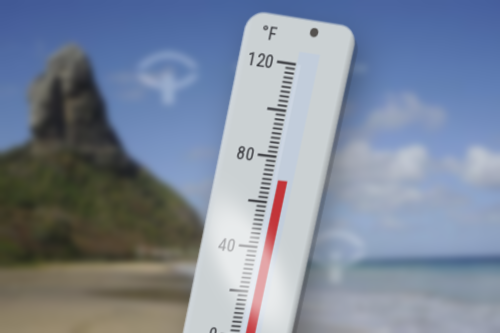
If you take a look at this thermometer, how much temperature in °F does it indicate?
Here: 70 °F
